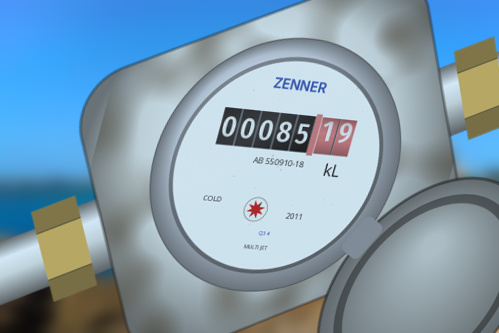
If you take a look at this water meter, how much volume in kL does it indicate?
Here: 85.19 kL
